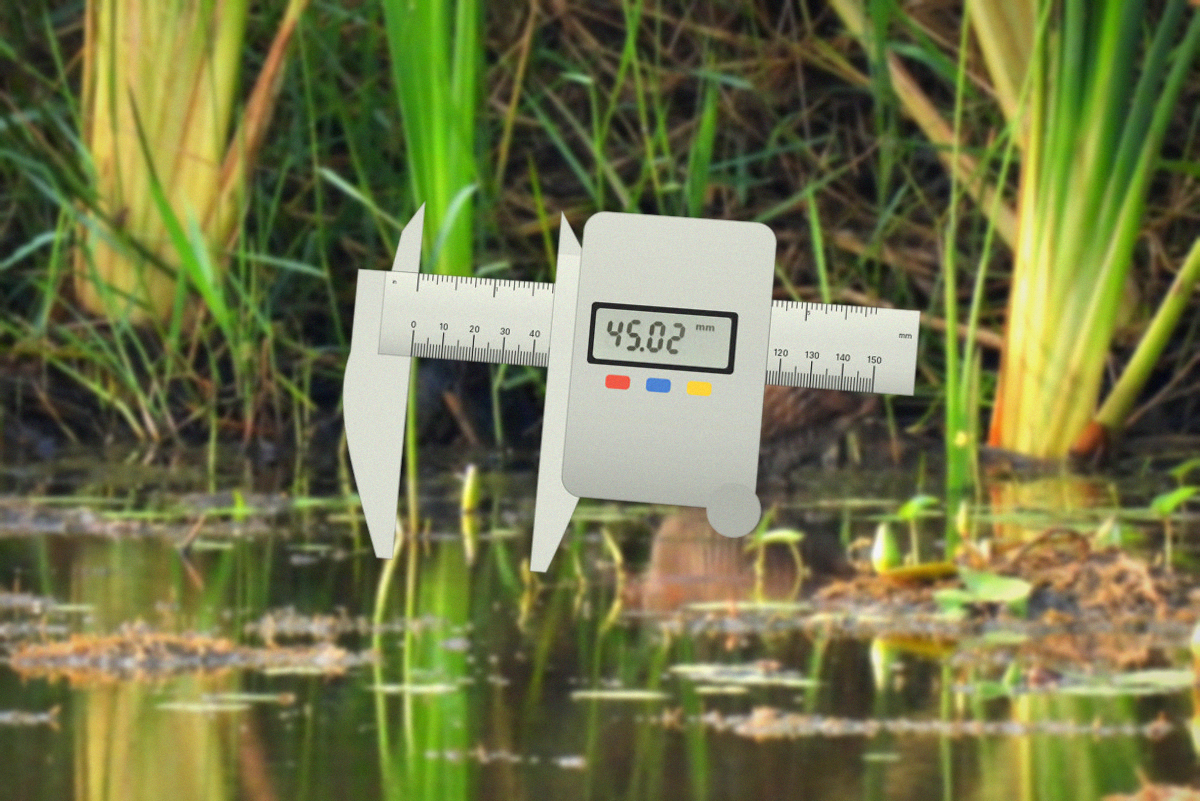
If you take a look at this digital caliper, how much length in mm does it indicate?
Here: 45.02 mm
